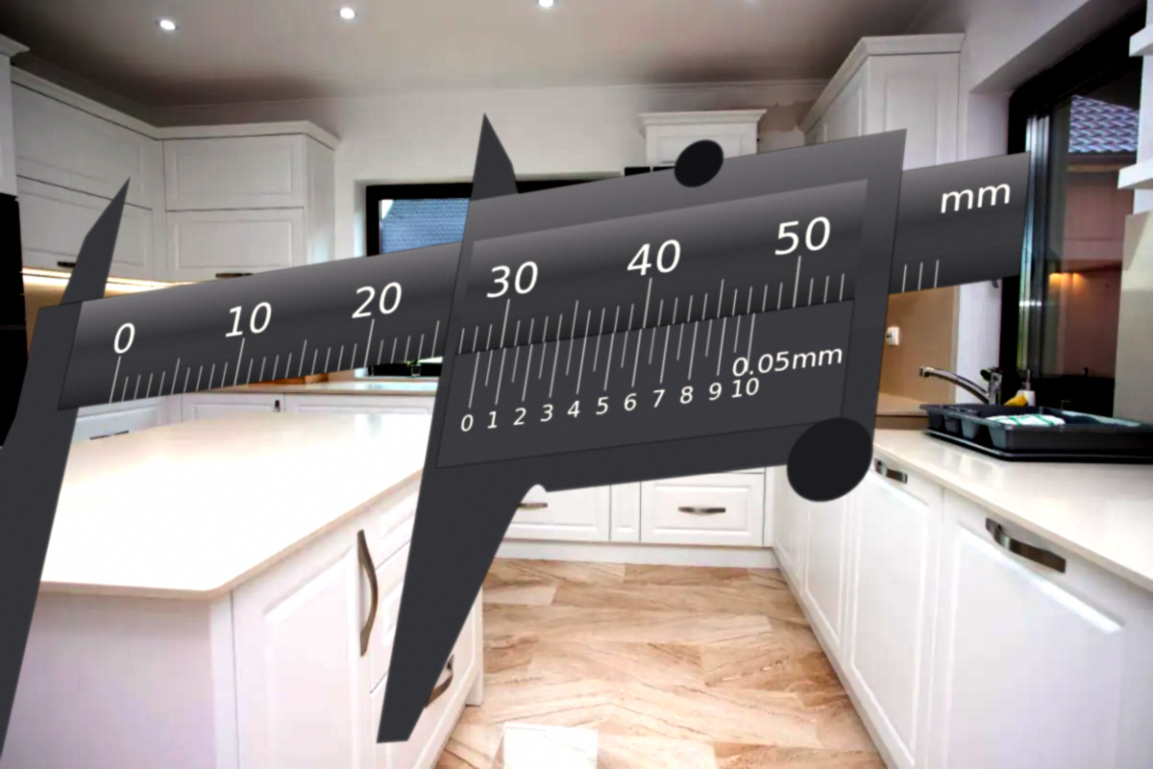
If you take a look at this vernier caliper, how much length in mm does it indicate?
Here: 28.4 mm
